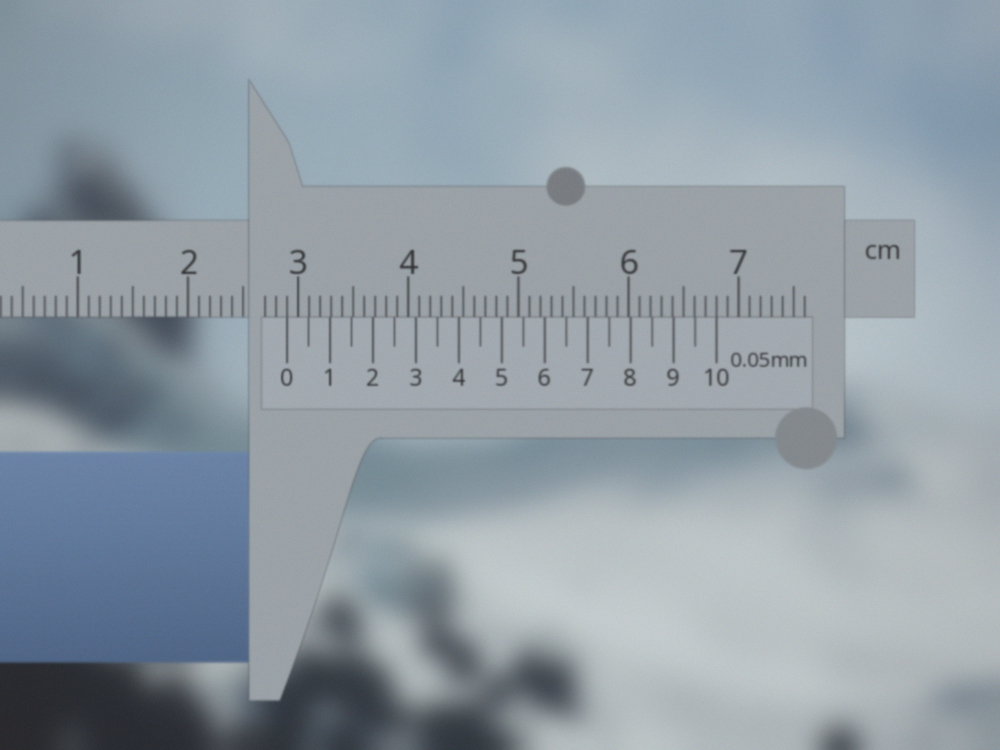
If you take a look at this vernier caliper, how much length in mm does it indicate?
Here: 29.0 mm
